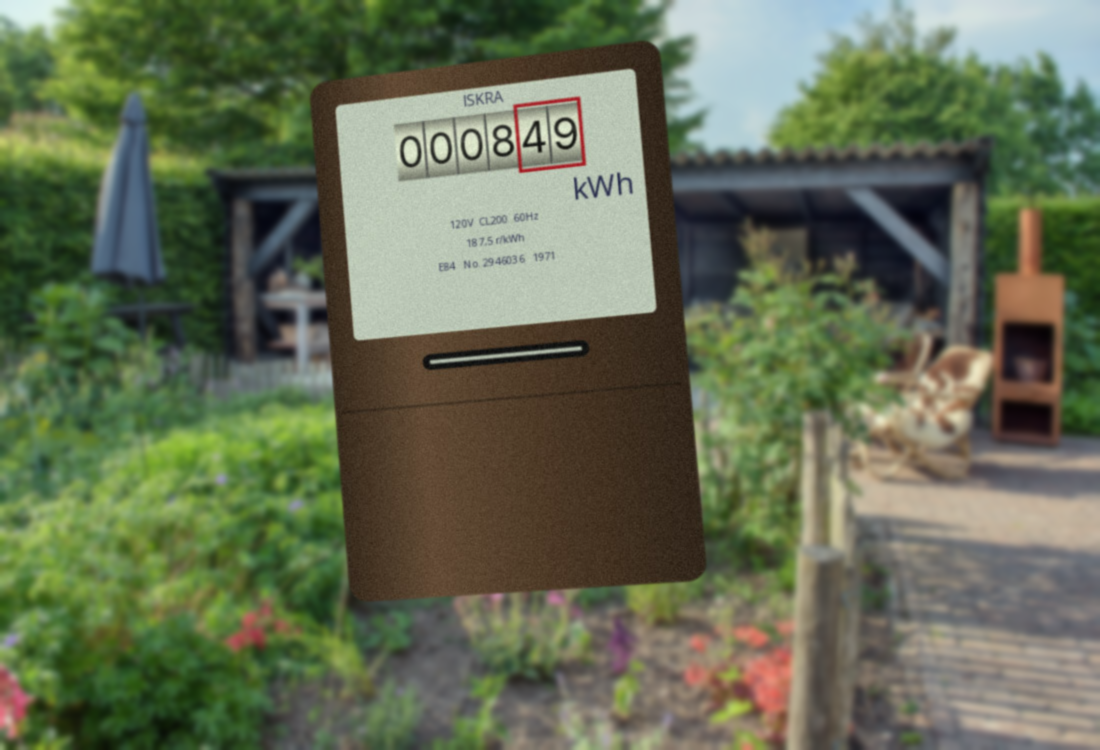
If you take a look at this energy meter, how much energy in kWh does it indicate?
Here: 8.49 kWh
